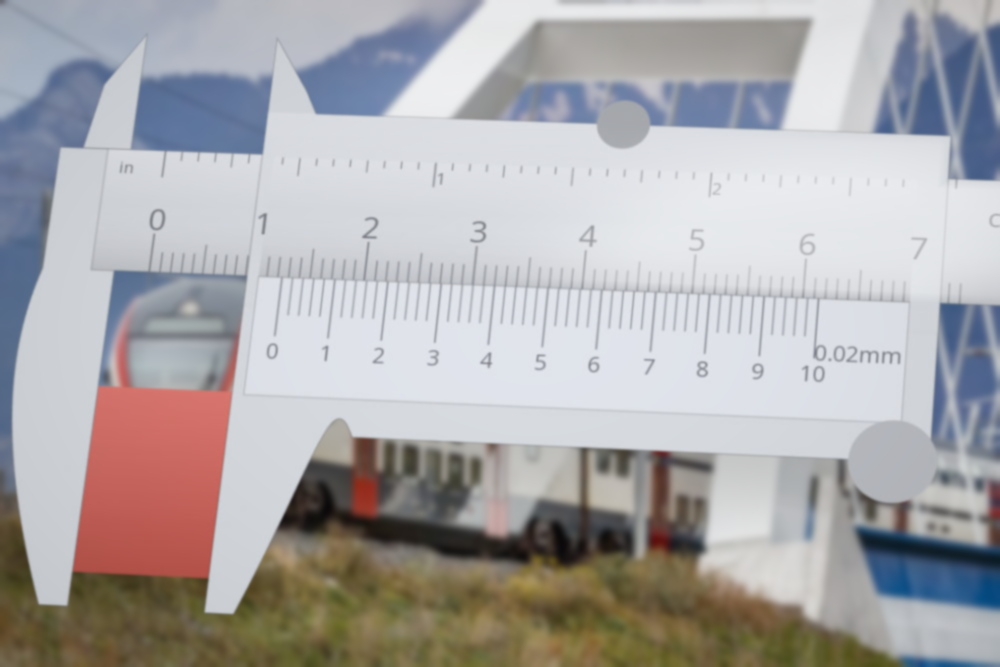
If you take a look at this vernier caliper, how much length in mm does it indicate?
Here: 12.4 mm
